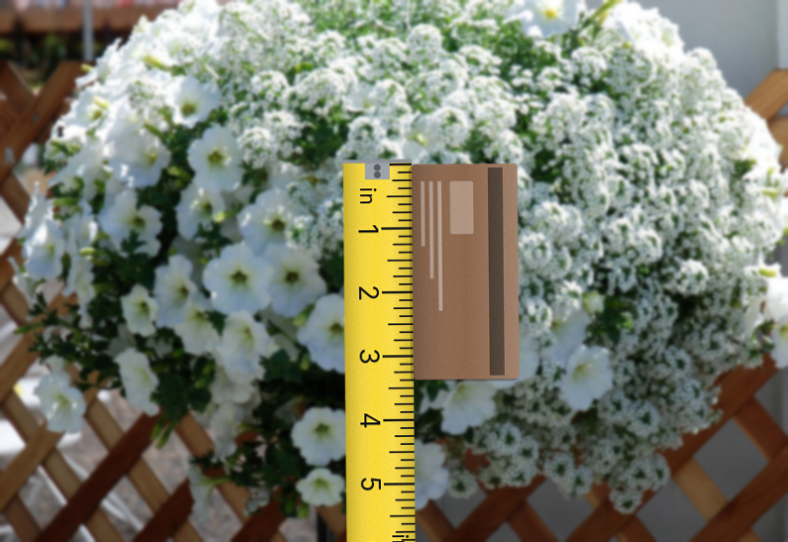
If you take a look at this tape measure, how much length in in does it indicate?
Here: 3.375 in
